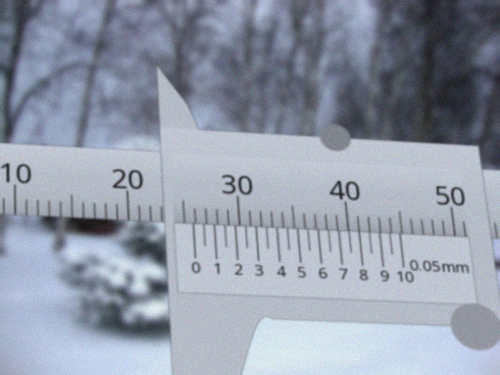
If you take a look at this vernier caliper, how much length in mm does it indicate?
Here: 25.8 mm
